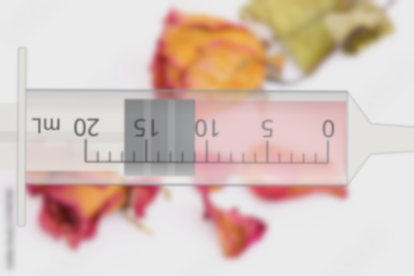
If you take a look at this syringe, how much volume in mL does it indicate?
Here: 11 mL
